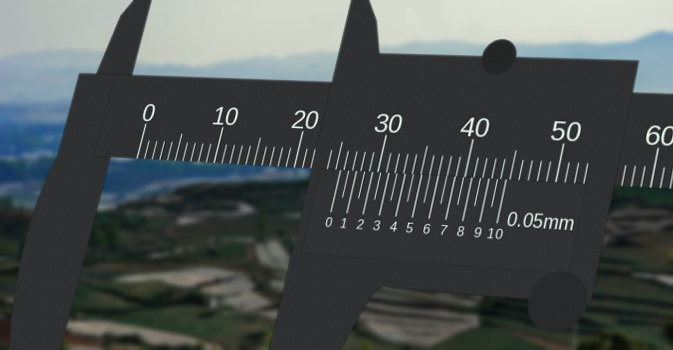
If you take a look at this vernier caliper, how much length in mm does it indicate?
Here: 25.6 mm
